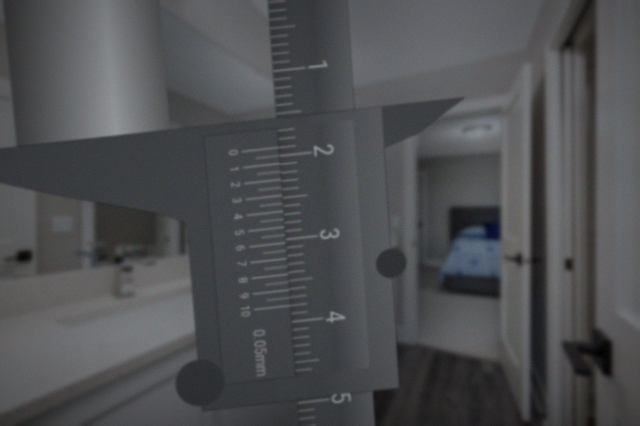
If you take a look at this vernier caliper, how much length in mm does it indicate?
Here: 19.0 mm
